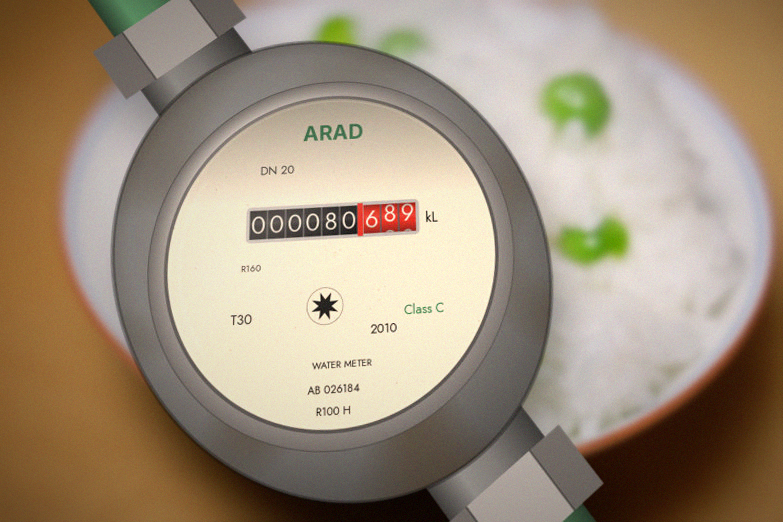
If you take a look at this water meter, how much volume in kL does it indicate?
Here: 80.689 kL
